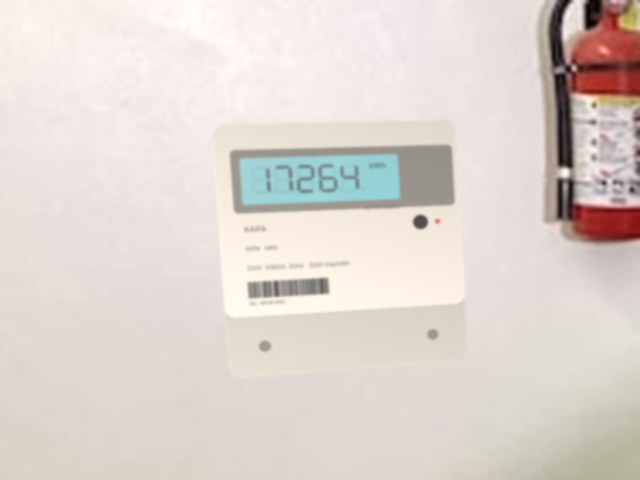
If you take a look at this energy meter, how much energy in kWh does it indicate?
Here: 17264 kWh
